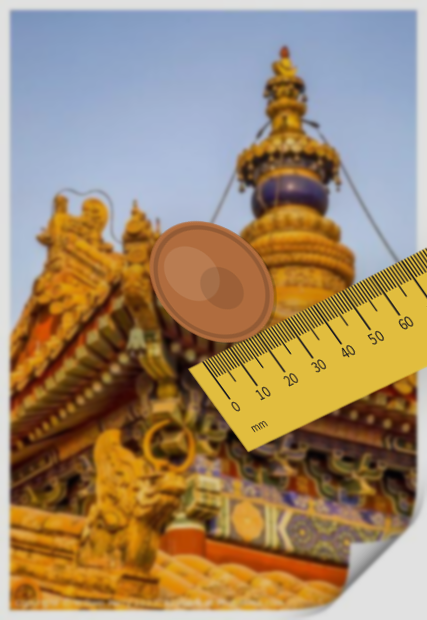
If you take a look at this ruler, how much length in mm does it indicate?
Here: 35 mm
